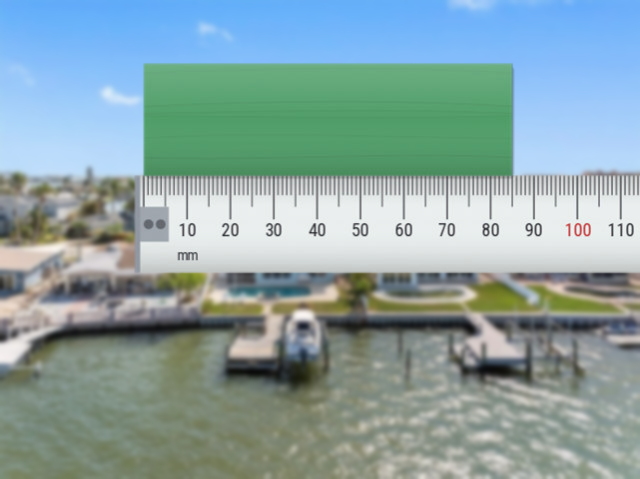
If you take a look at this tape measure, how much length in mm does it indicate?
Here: 85 mm
